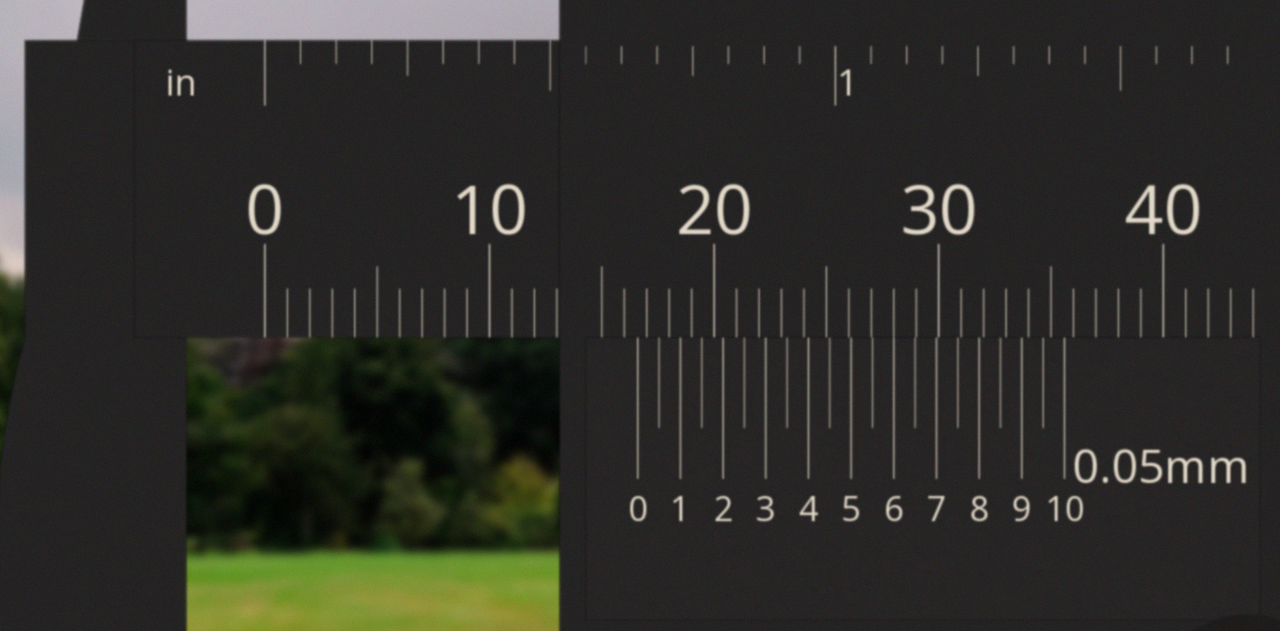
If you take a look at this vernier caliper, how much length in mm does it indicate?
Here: 16.6 mm
